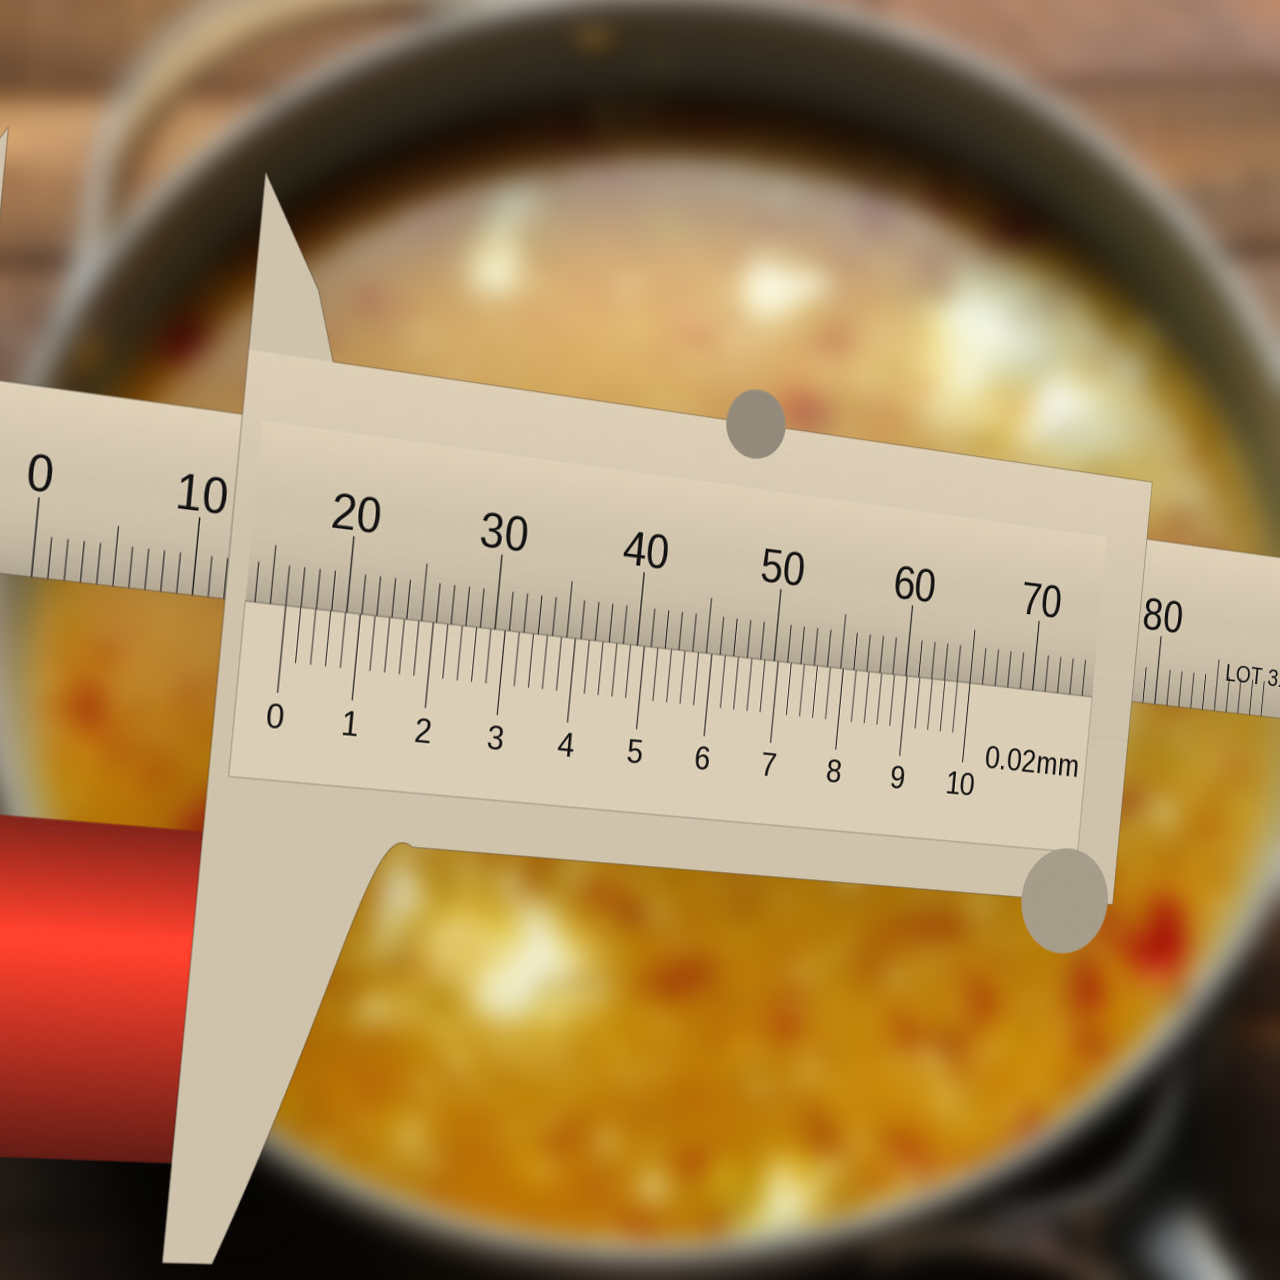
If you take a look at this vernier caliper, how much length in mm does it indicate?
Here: 16.0 mm
